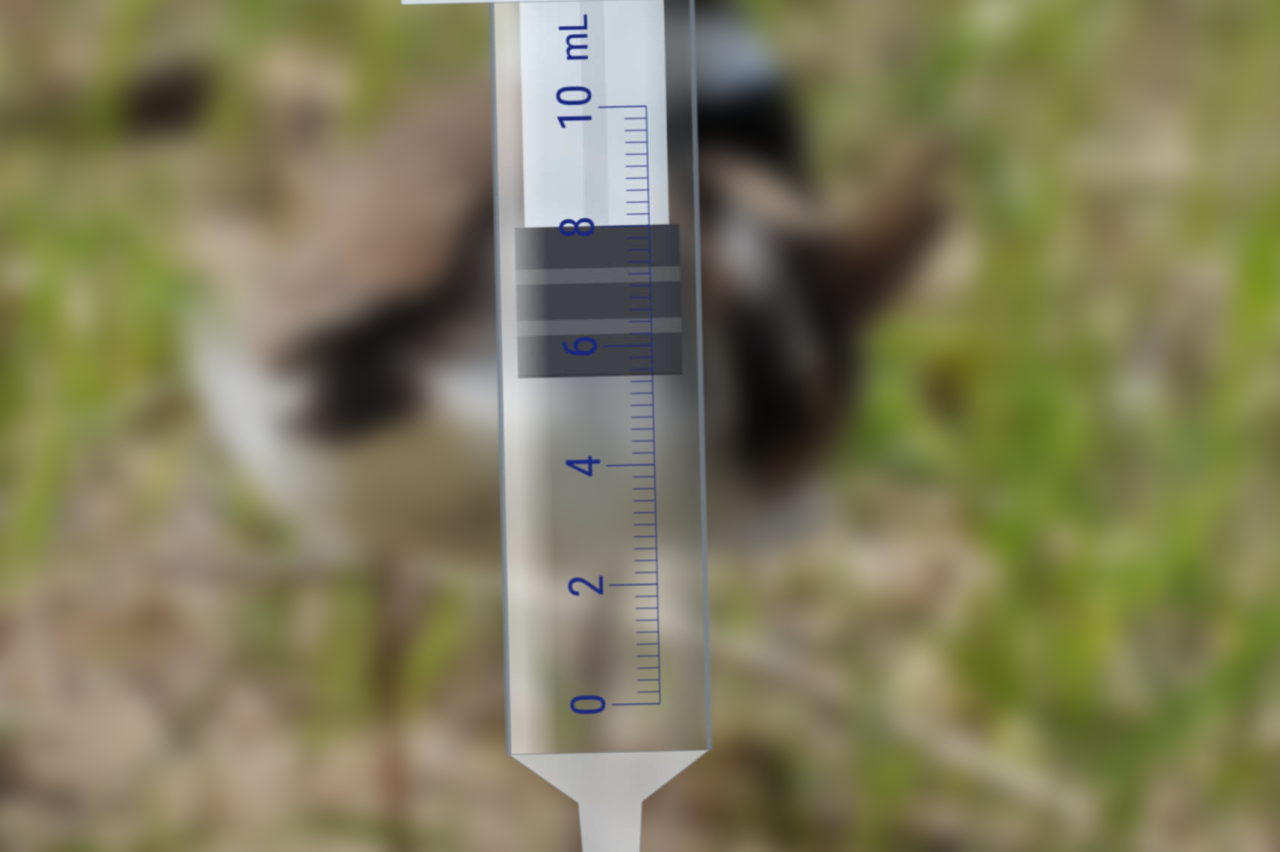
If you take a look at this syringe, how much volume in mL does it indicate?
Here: 5.5 mL
